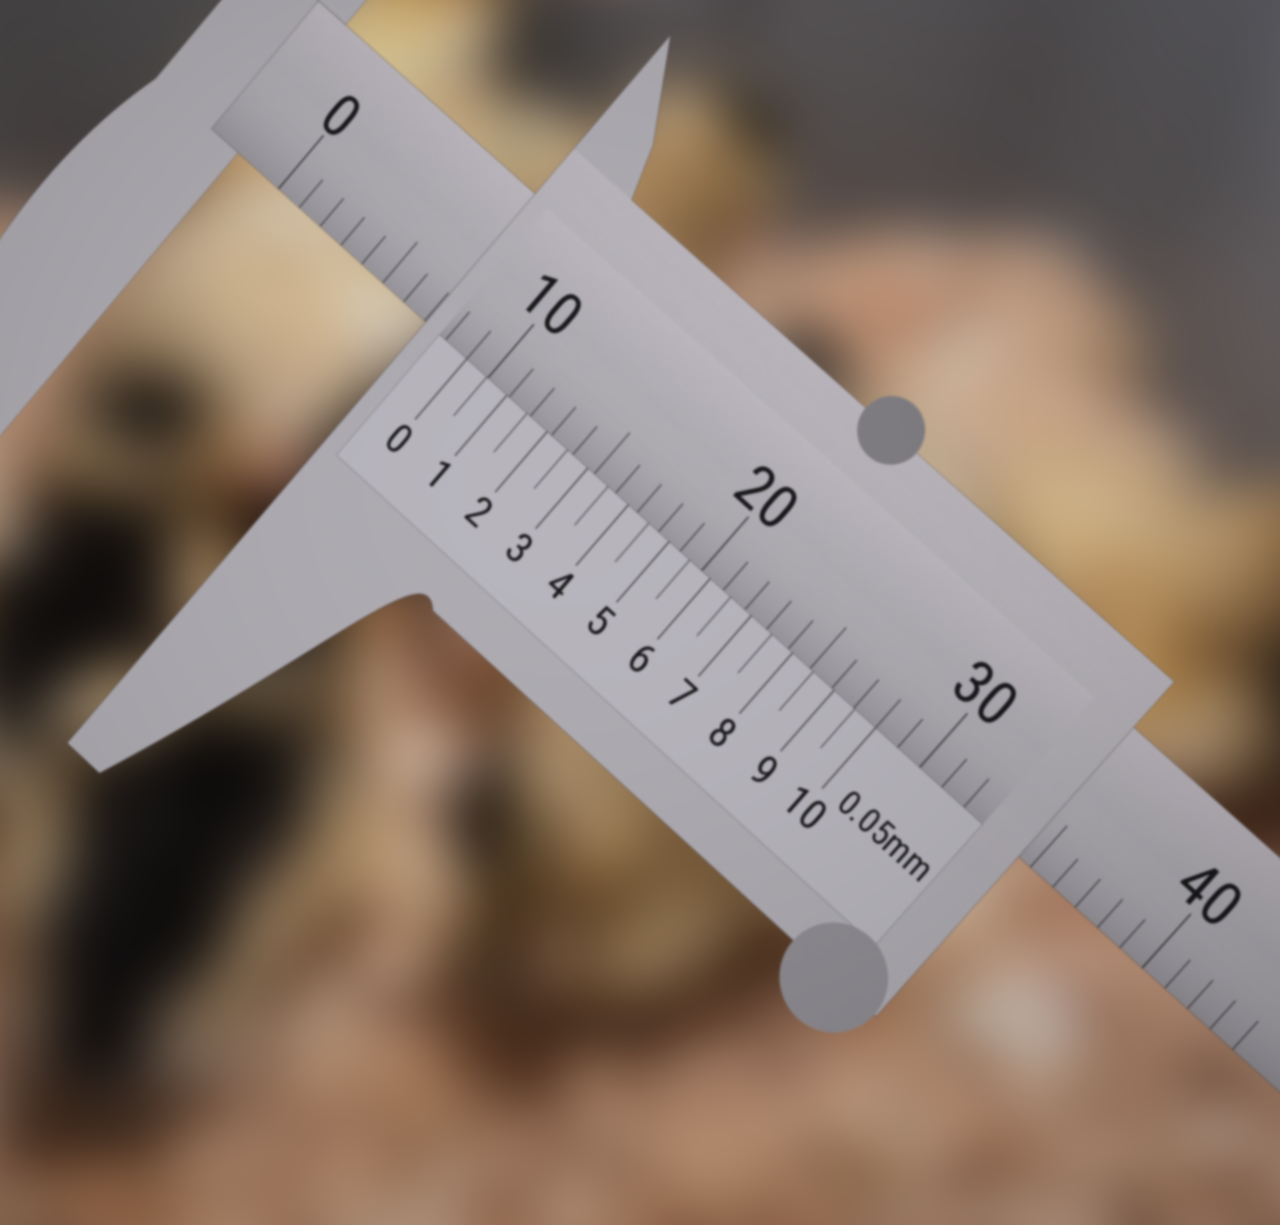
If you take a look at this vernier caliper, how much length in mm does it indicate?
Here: 9.0 mm
